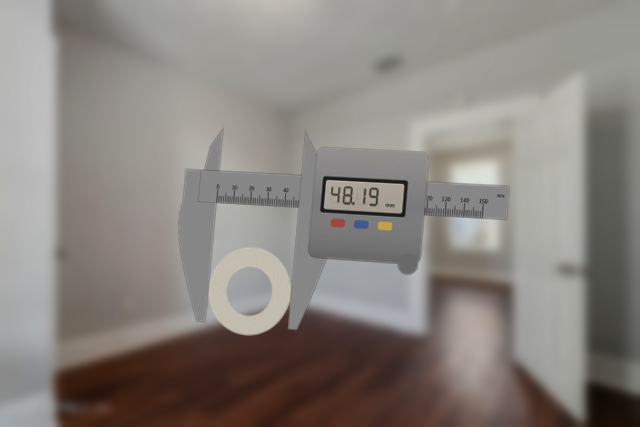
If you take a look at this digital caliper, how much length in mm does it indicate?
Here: 48.19 mm
